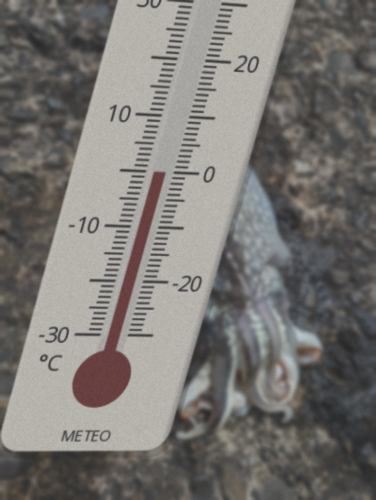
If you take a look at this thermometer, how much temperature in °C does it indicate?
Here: 0 °C
